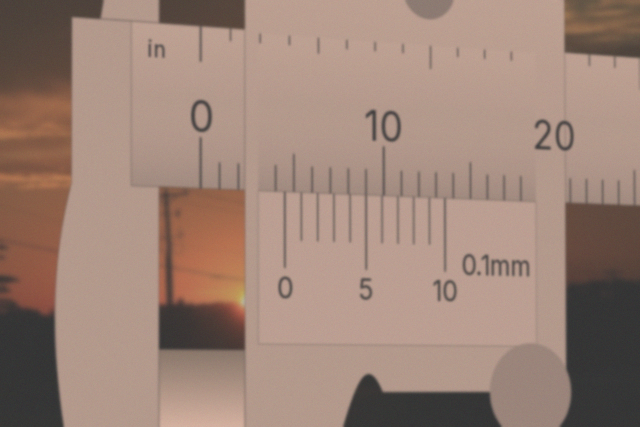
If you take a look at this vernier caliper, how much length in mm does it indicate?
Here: 4.5 mm
